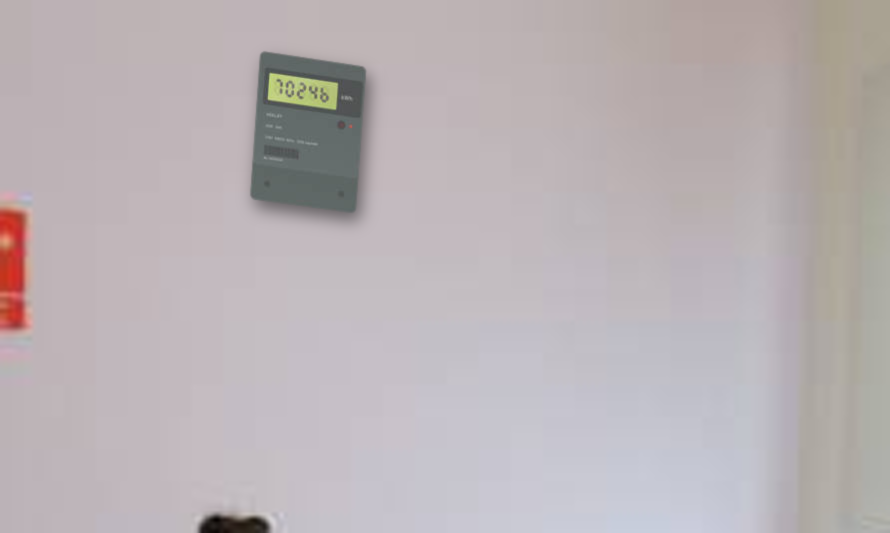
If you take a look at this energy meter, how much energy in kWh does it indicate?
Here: 70246 kWh
